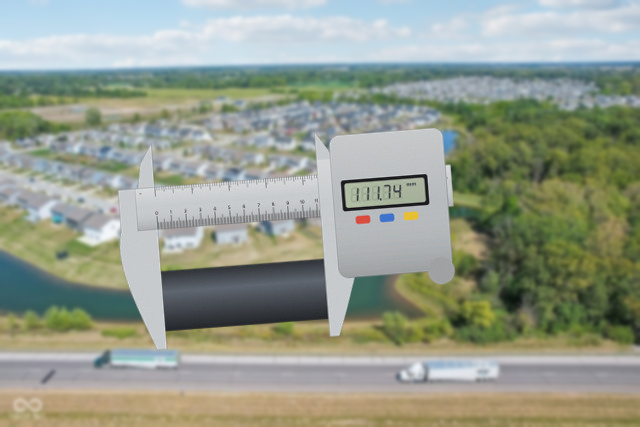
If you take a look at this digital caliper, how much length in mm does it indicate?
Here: 111.74 mm
